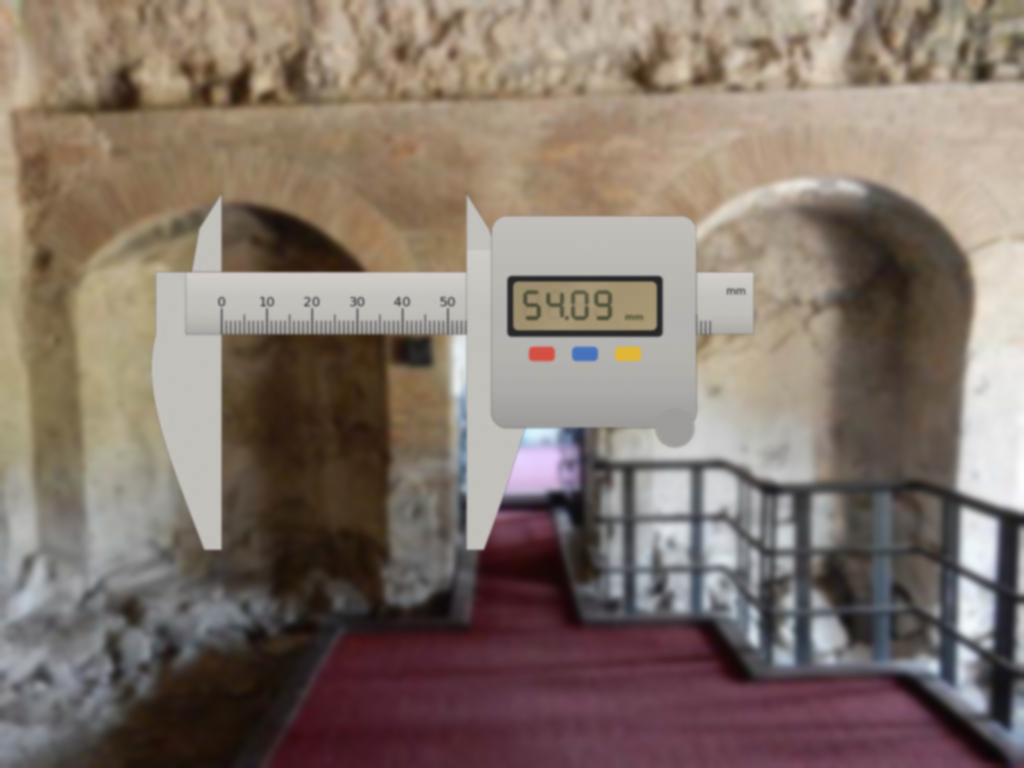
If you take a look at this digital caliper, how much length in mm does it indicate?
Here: 54.09 mm
